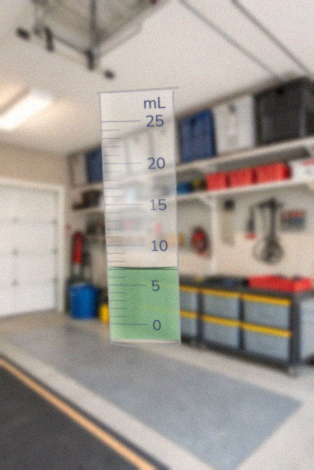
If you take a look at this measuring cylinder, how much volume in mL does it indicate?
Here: 7 mL
